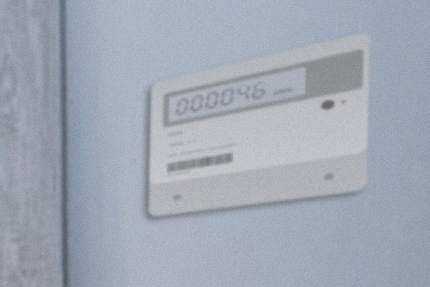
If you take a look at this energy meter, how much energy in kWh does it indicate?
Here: 46 kWh
